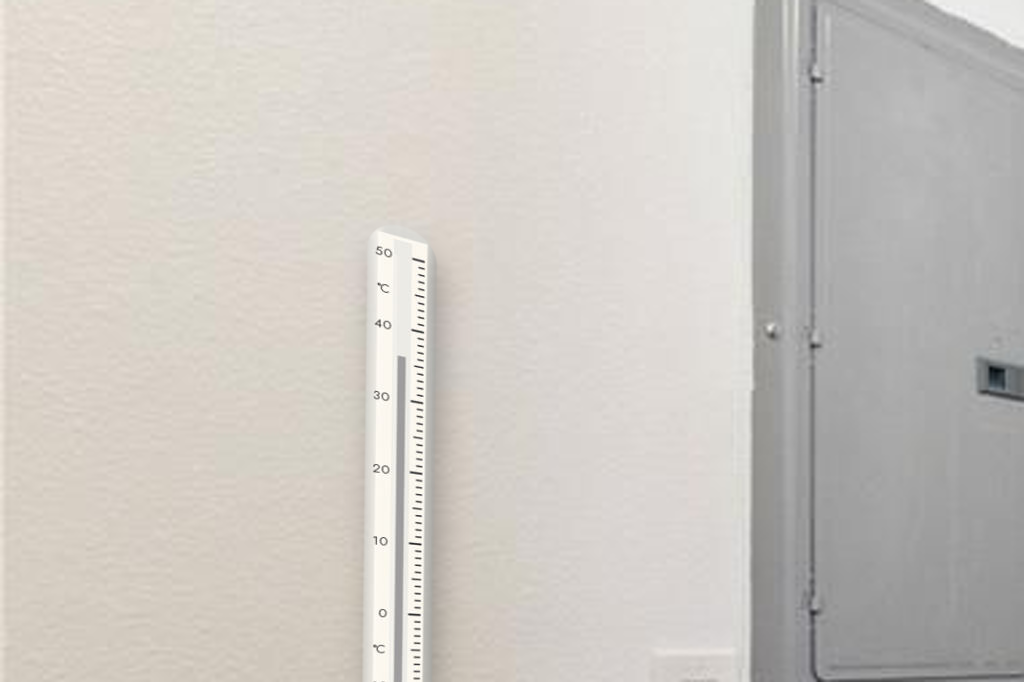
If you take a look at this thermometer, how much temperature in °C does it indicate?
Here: 36 °C
